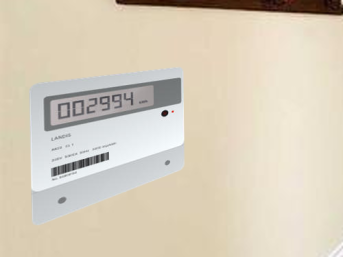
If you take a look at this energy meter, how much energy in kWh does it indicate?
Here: 2994 kWh
